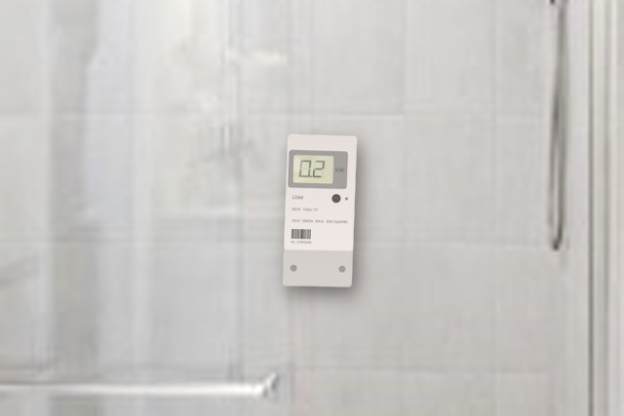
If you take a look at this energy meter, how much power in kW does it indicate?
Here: 0.2 kW
